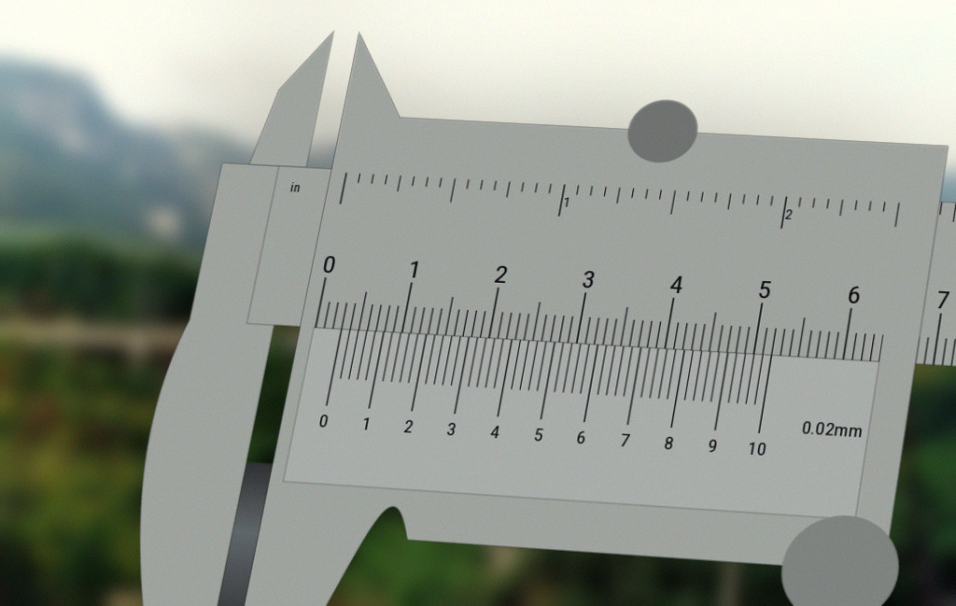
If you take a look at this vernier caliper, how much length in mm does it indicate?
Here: 3.0 mm
